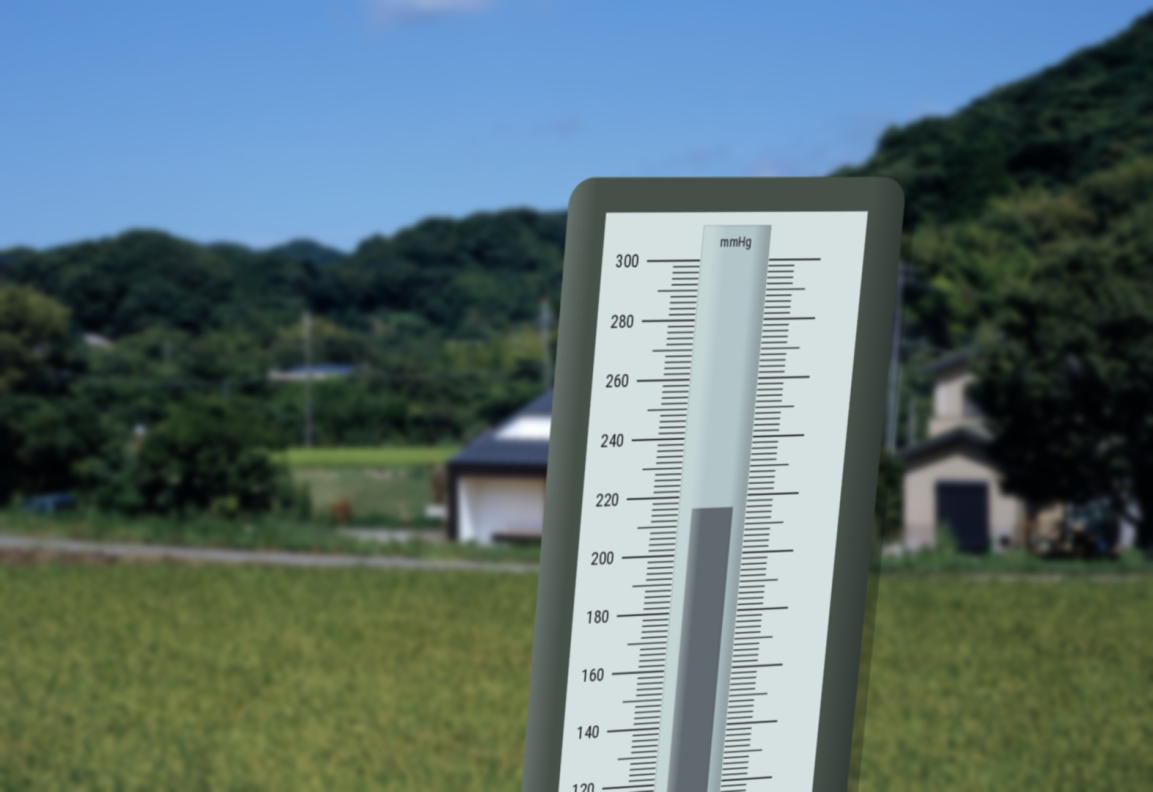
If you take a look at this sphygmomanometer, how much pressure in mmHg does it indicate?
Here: 216 mmHg
